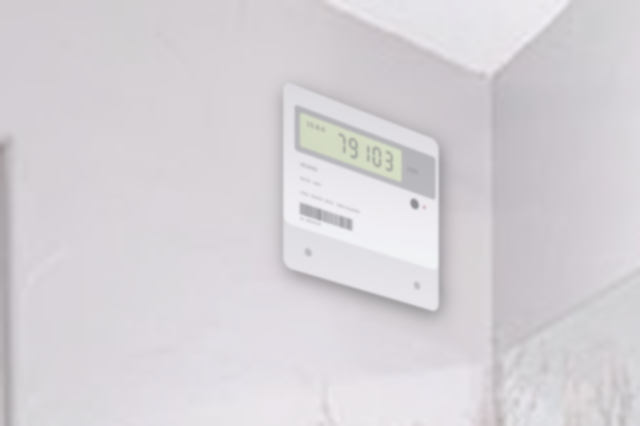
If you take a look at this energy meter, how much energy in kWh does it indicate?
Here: 79103 kWh
